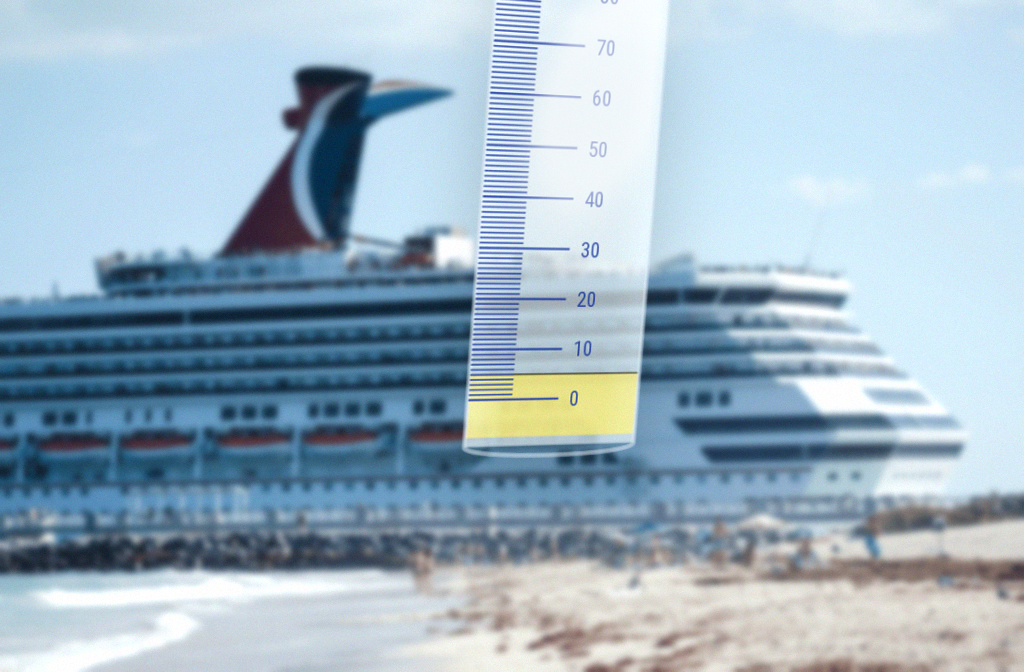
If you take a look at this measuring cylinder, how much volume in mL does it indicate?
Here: 5 mL
